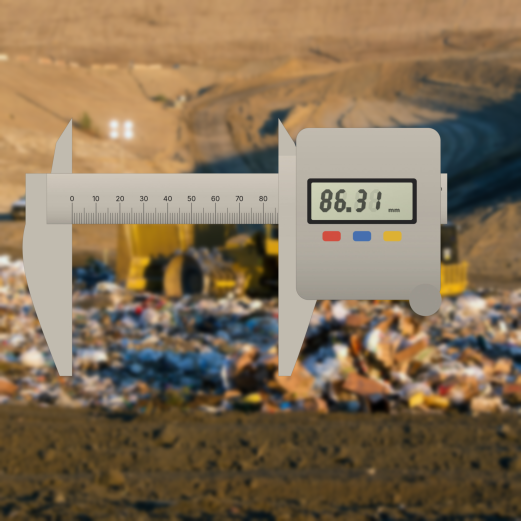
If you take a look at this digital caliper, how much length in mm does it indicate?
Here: 86.31 mm
